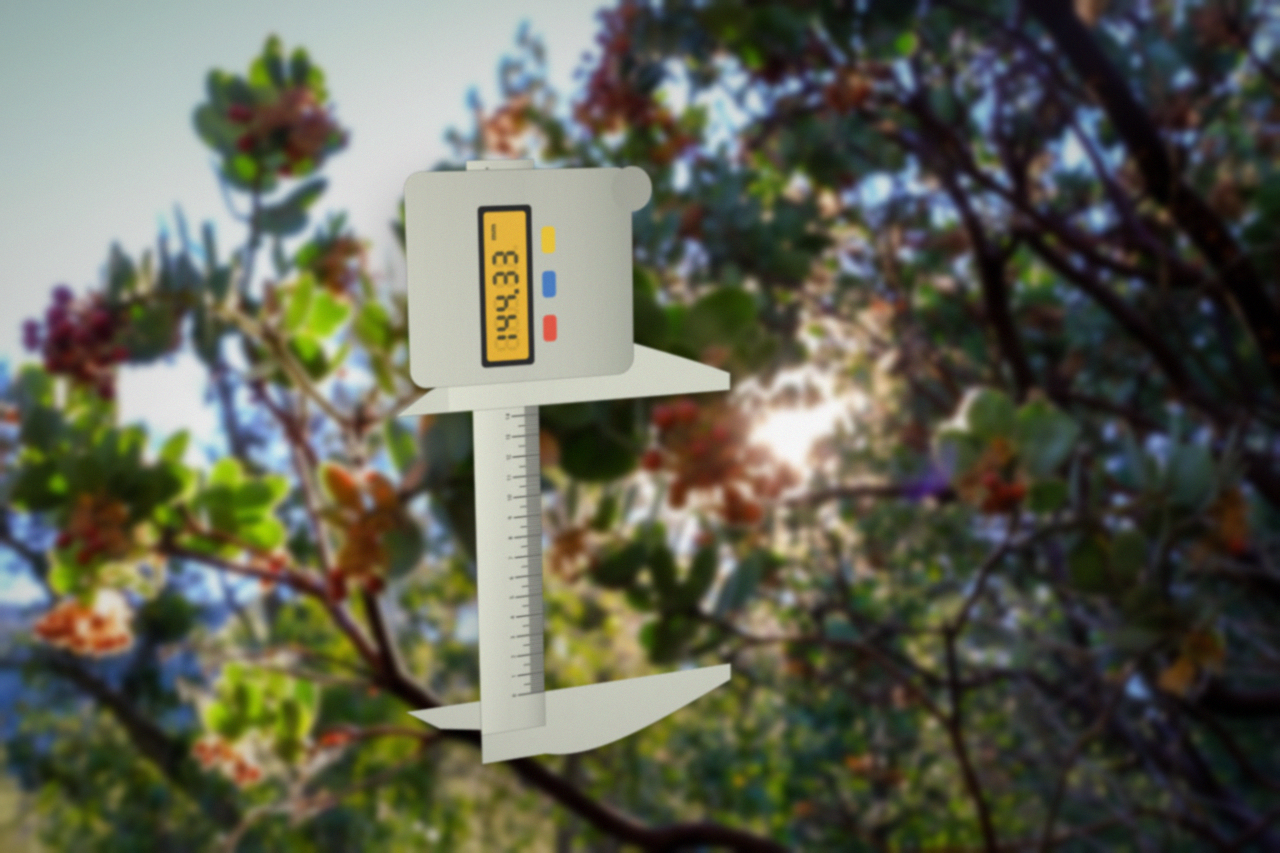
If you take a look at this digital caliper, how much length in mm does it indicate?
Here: 144.33 mm
